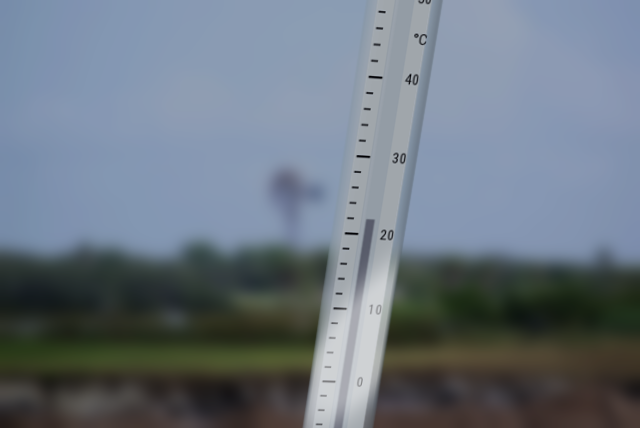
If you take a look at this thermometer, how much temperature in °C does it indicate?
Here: 22 °C
